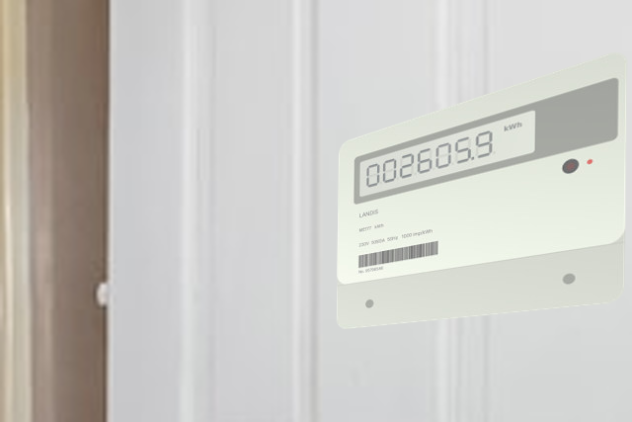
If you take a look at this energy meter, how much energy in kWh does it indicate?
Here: 2605.9 kWh
